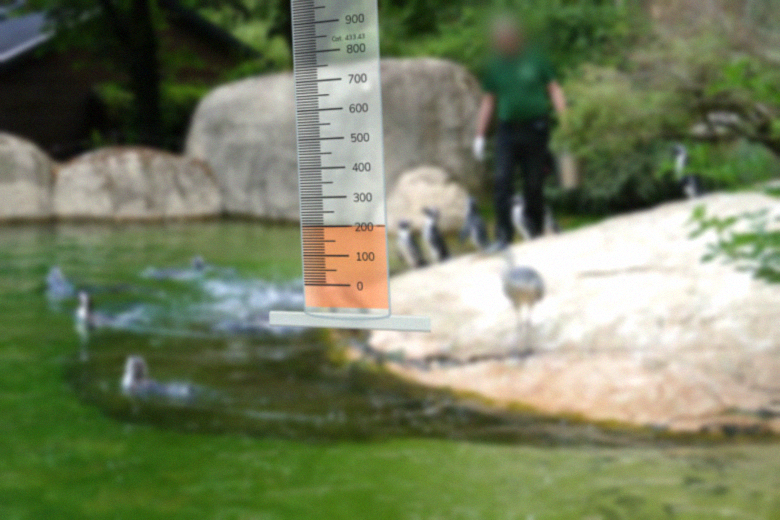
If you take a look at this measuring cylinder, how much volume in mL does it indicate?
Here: 200 mL
